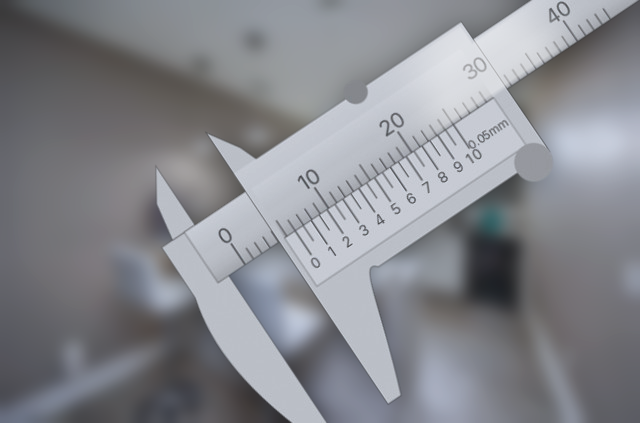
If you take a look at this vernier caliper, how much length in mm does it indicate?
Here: 6.0 mm
